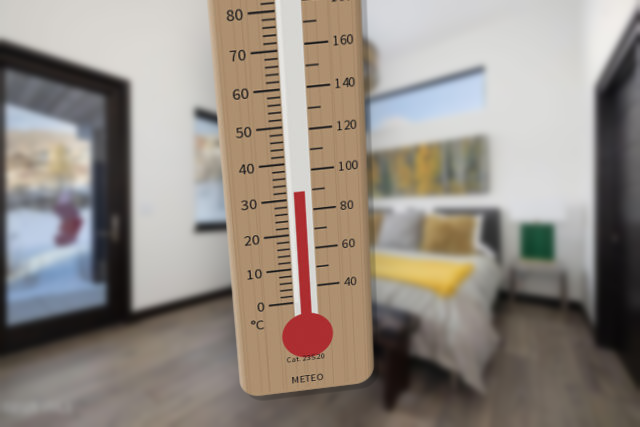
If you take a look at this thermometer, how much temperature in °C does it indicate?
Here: 32 °C
